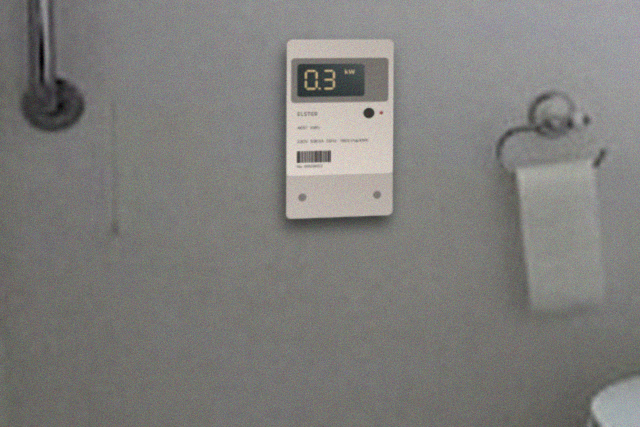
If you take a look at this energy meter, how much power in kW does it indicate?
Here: 0.3 kW
